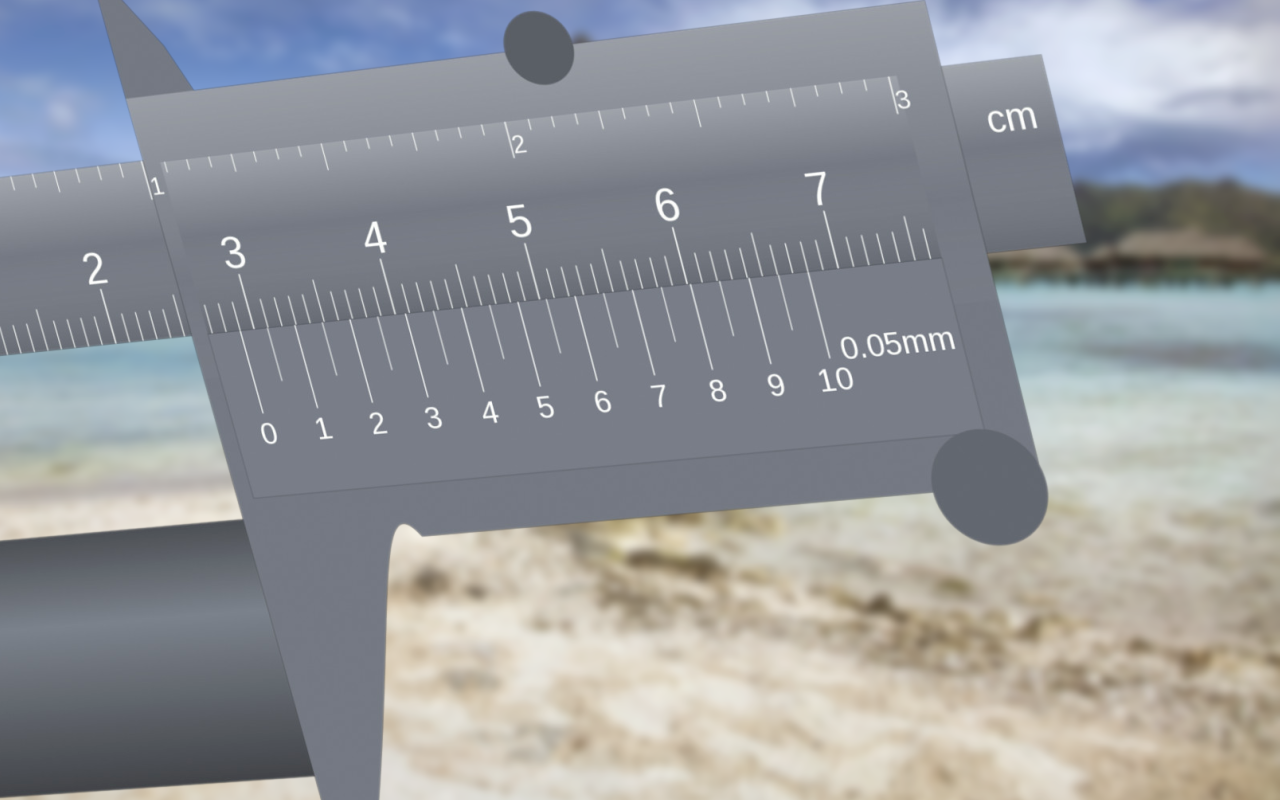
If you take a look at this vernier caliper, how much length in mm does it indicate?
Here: 29.0 mm
